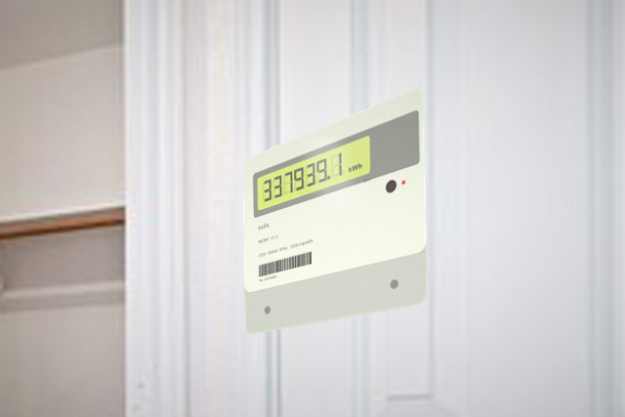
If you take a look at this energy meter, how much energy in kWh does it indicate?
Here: 337939.1 kWh
